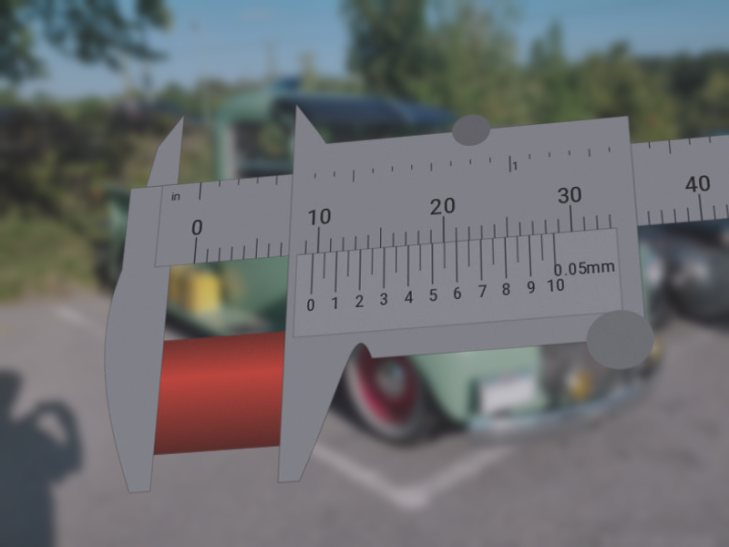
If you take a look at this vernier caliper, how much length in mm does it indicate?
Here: 9.6 mm
